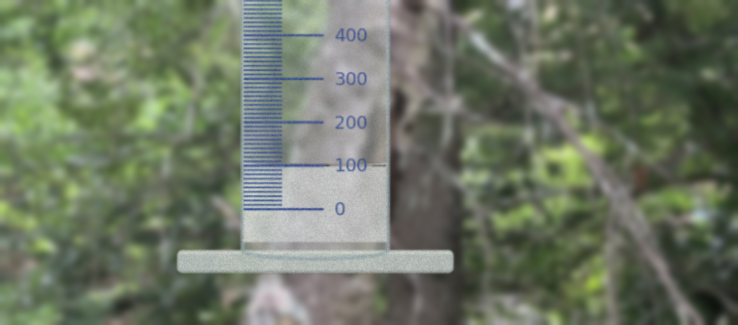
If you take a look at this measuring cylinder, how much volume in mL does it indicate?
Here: 100 mL
